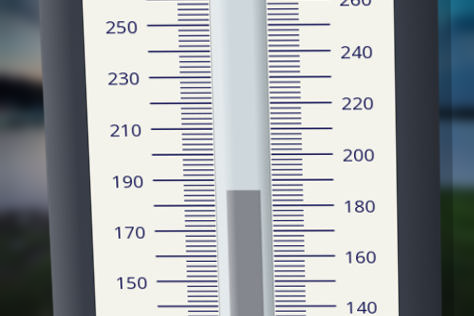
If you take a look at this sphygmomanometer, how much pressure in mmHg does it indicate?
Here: 186 mmHg
